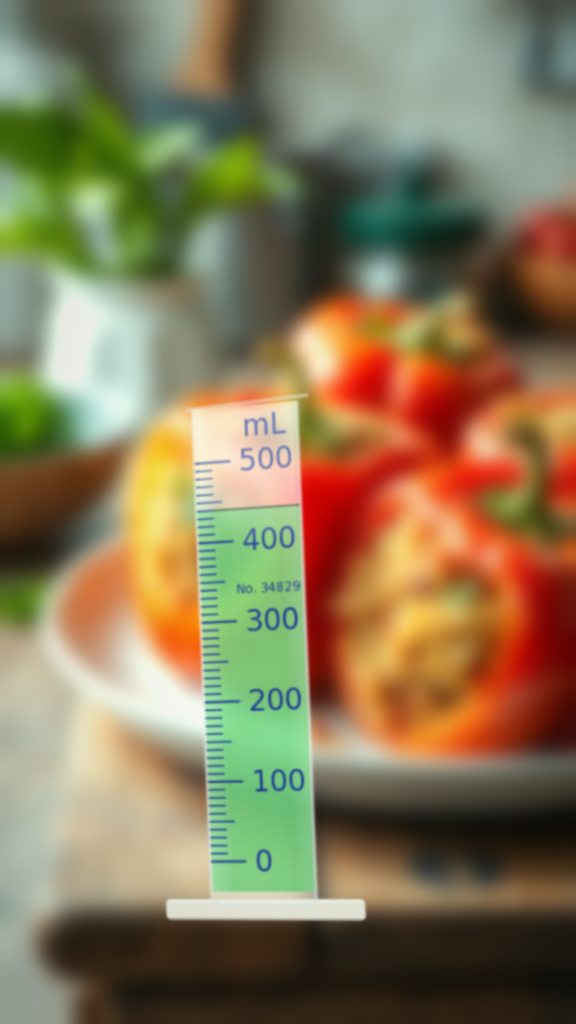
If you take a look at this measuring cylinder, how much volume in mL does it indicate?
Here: 440 mL
